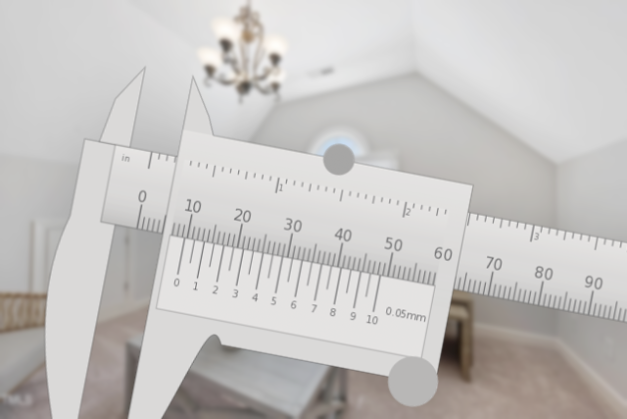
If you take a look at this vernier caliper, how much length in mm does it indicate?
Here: 9.5 mm
